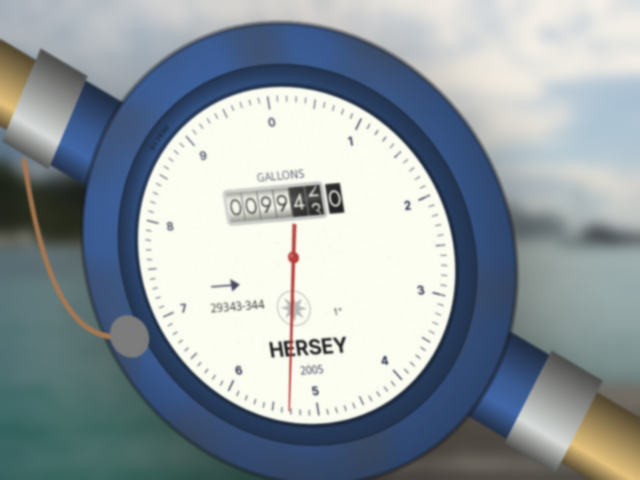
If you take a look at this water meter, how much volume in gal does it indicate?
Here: 99425.3 gal
